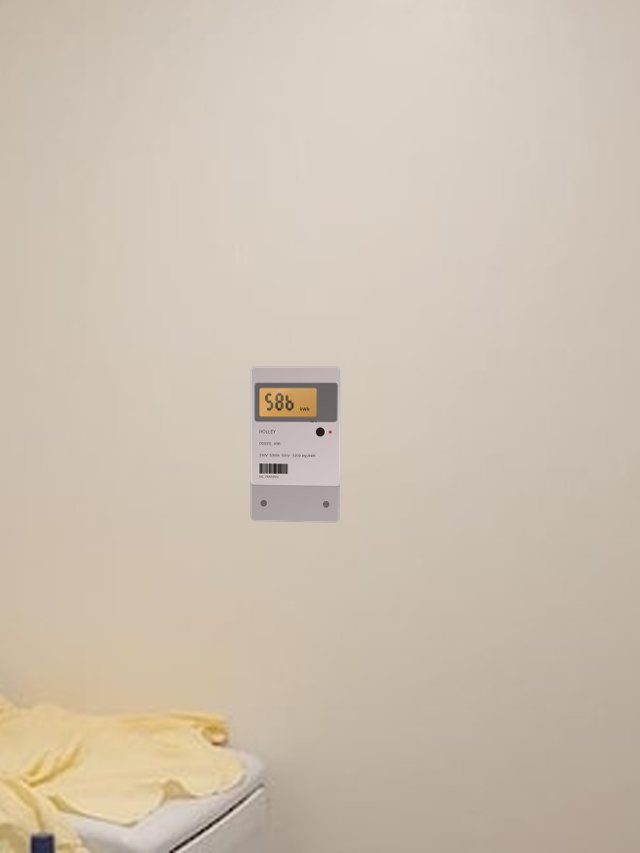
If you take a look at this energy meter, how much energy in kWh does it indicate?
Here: 586 kWh
